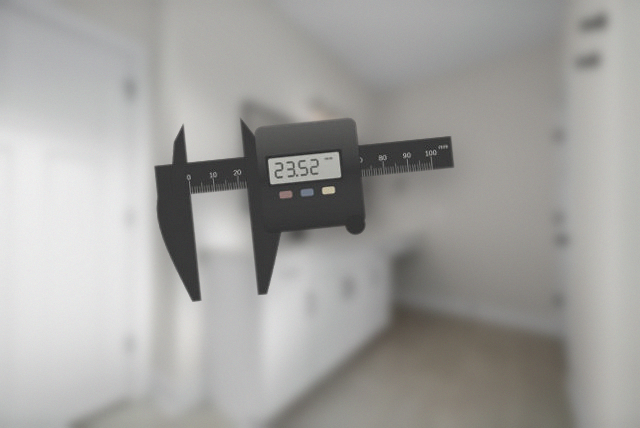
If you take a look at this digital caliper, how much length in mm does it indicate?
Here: 23.52 mm
